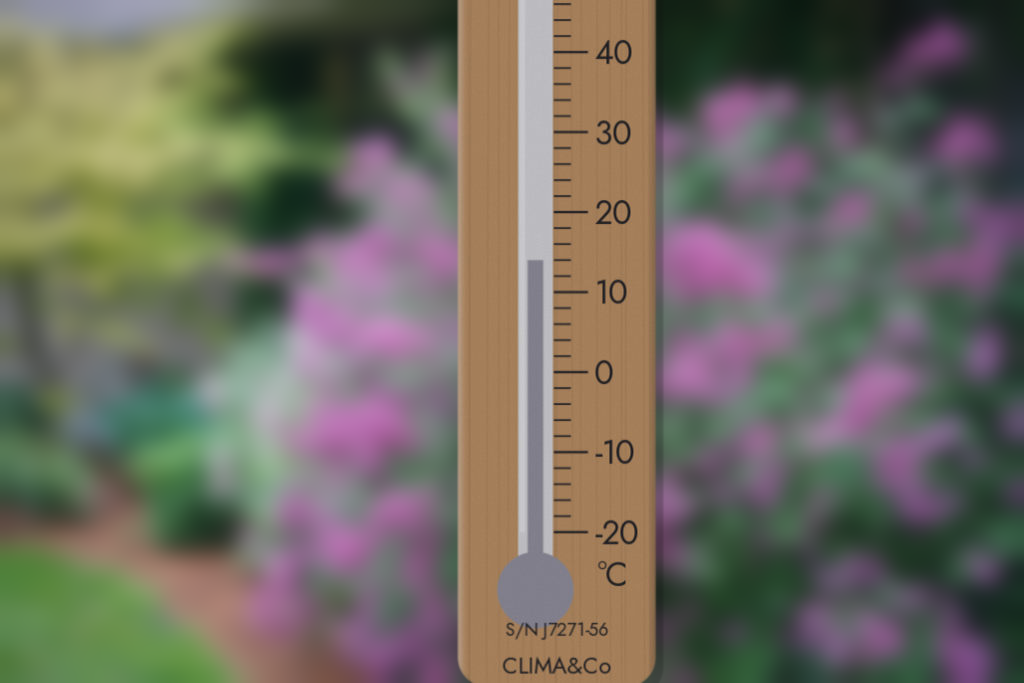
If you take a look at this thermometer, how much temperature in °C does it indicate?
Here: 14 °C
